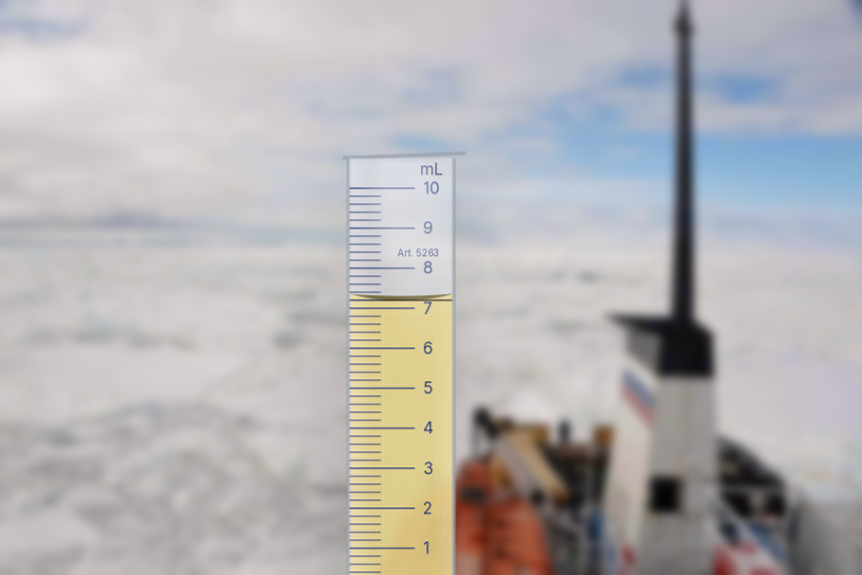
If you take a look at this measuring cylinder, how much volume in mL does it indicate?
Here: 7.2 mL
